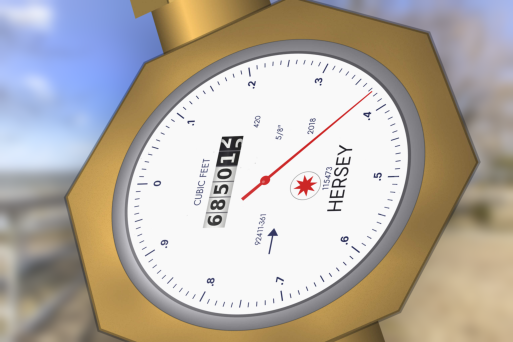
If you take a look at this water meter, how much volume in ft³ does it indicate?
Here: 685012.37 ft³
